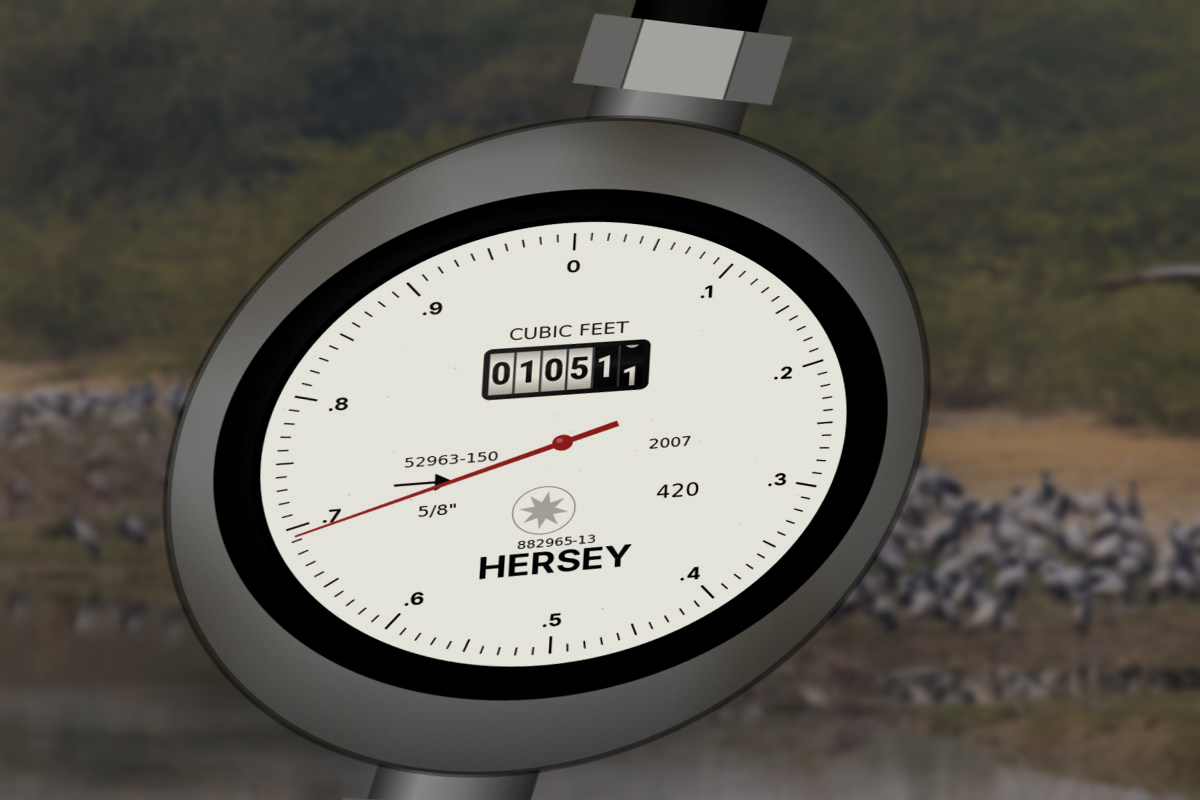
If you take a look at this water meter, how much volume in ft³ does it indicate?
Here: 10510.69 ft³
